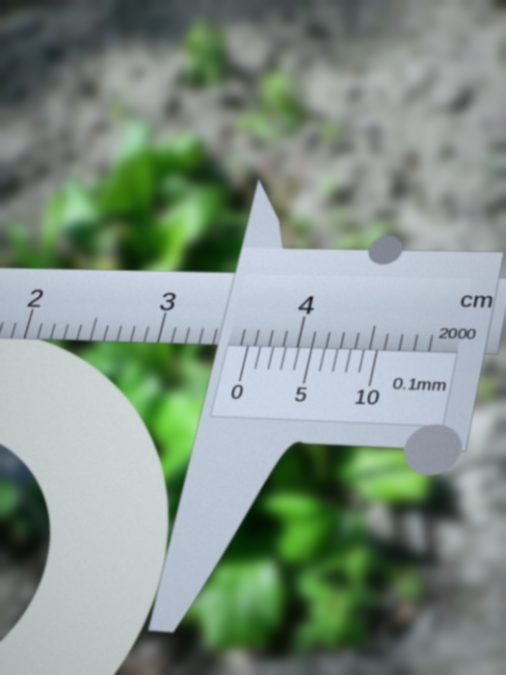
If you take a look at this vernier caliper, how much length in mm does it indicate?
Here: 36.5 mm
